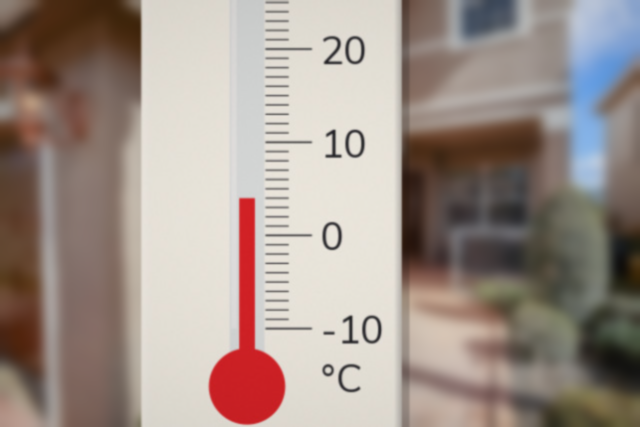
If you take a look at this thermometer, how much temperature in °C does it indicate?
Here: 4 °C
